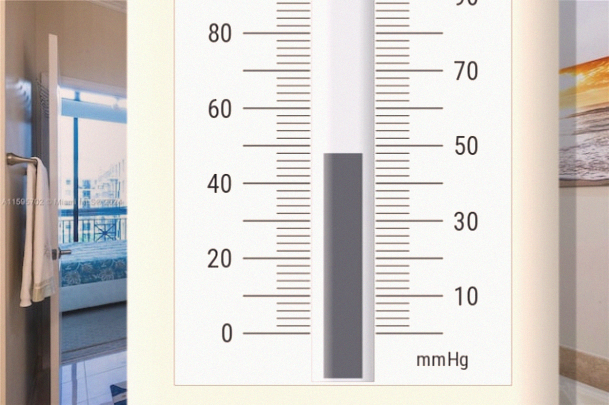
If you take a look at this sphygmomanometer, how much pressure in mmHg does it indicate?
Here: 48 mmHg
